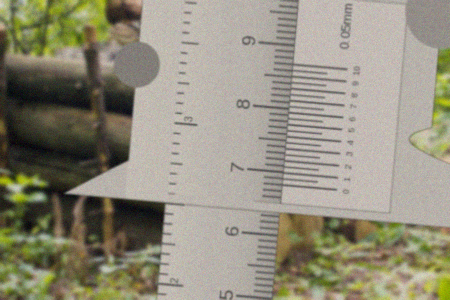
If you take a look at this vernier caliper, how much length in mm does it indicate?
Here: 68.0 mm
